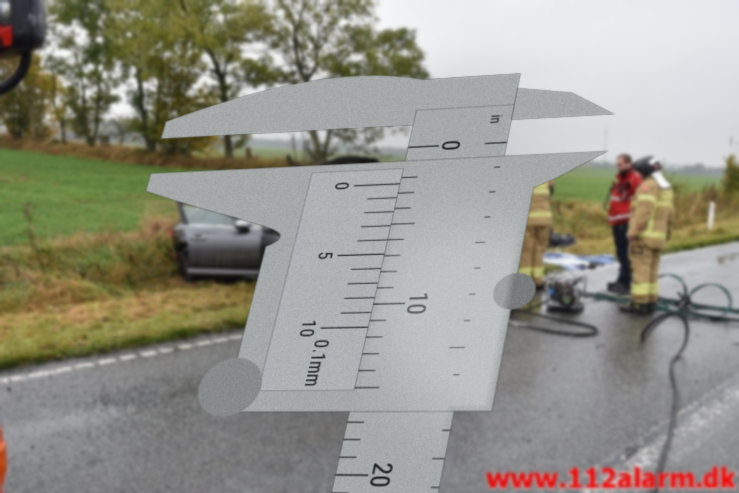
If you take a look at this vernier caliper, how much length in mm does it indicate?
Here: 2.4 mm
